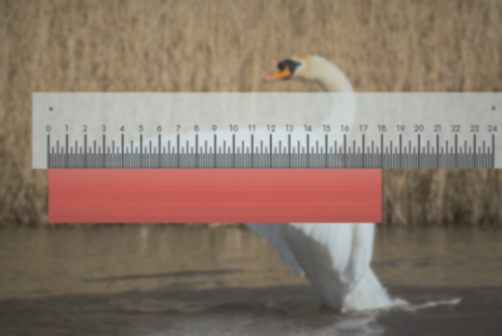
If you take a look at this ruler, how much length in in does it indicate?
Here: 18 in
